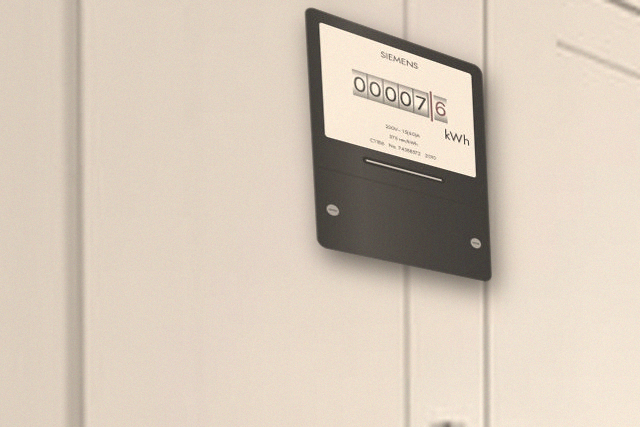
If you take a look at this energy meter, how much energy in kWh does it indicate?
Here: 7.6 kWh
